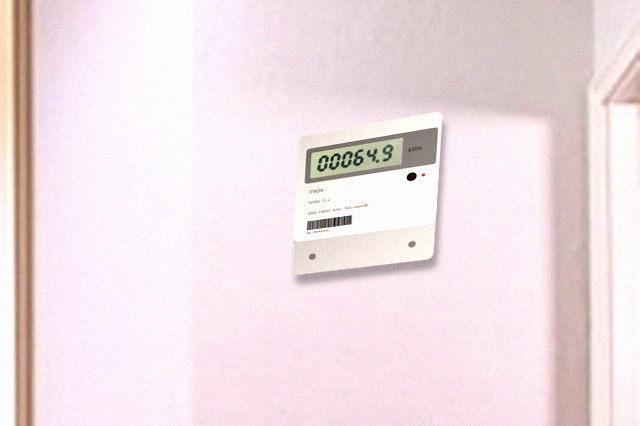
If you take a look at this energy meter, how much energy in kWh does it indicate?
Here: 64.9 kWh
